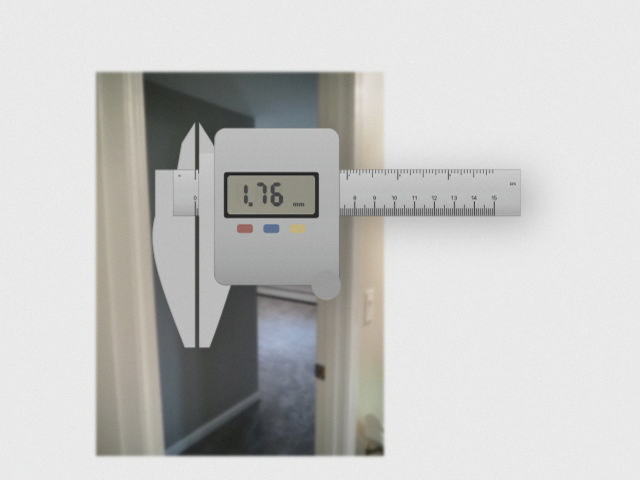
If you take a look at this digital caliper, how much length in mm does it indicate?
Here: 1.76 mm
